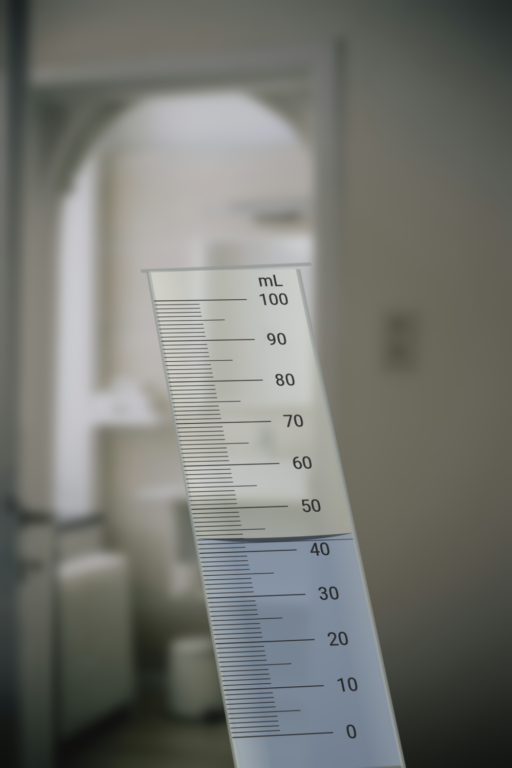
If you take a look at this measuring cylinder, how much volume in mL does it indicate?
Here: 42 mL
